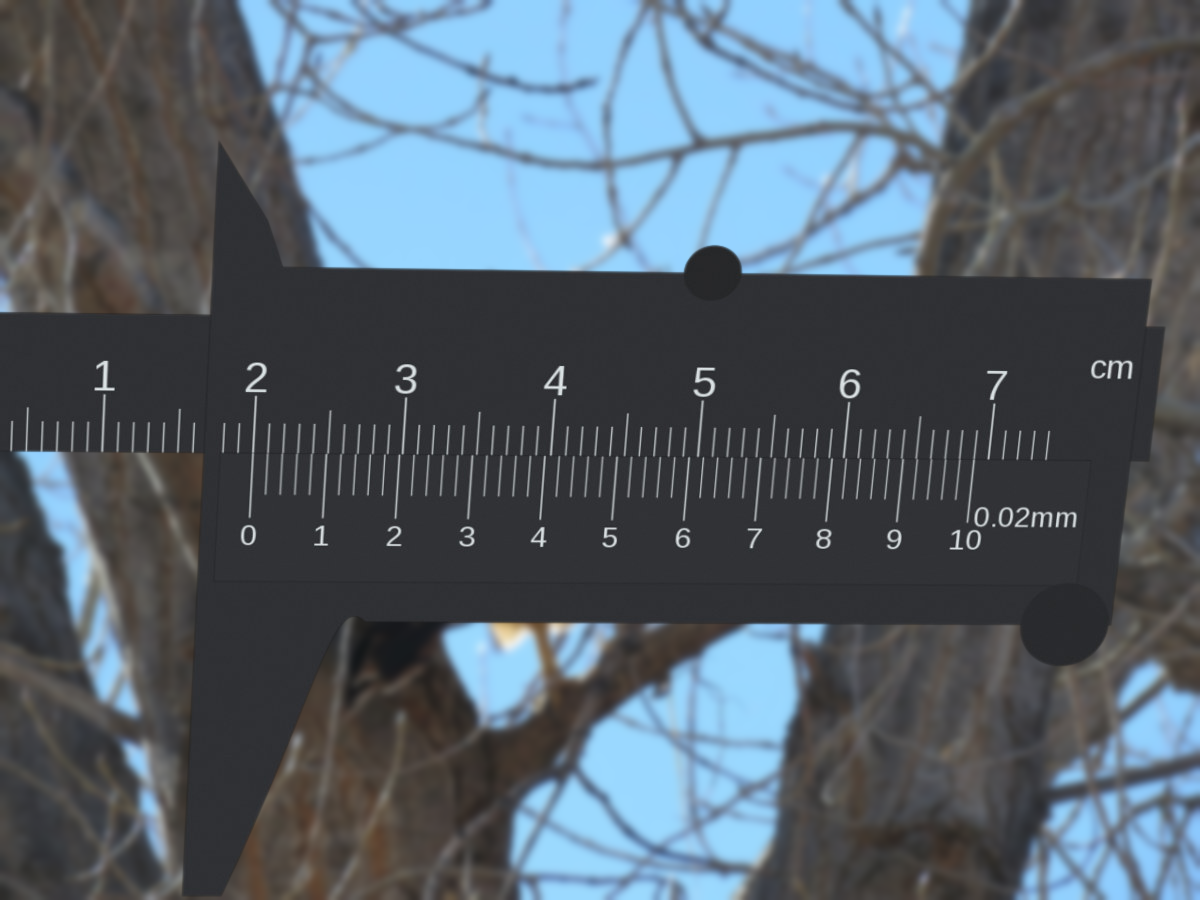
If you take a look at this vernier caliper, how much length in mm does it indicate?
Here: 20.0 mm
